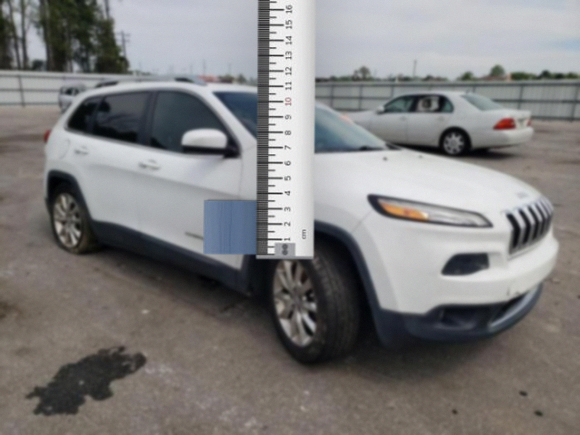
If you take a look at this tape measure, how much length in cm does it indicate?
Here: 3.5 cm
